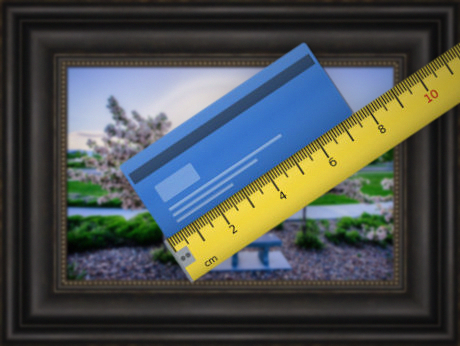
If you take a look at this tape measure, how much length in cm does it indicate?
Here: 7.5 cm
